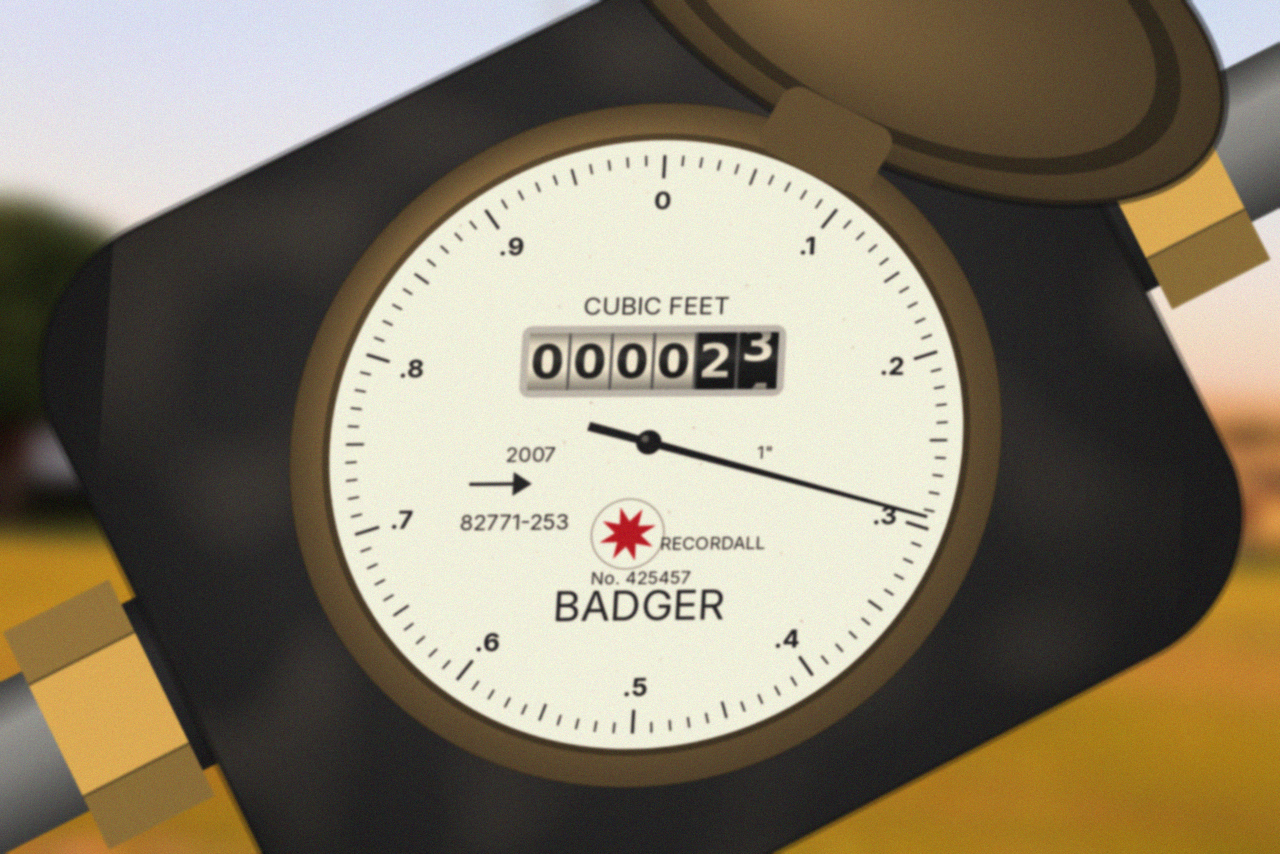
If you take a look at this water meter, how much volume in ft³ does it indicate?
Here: 23.29 ft³
